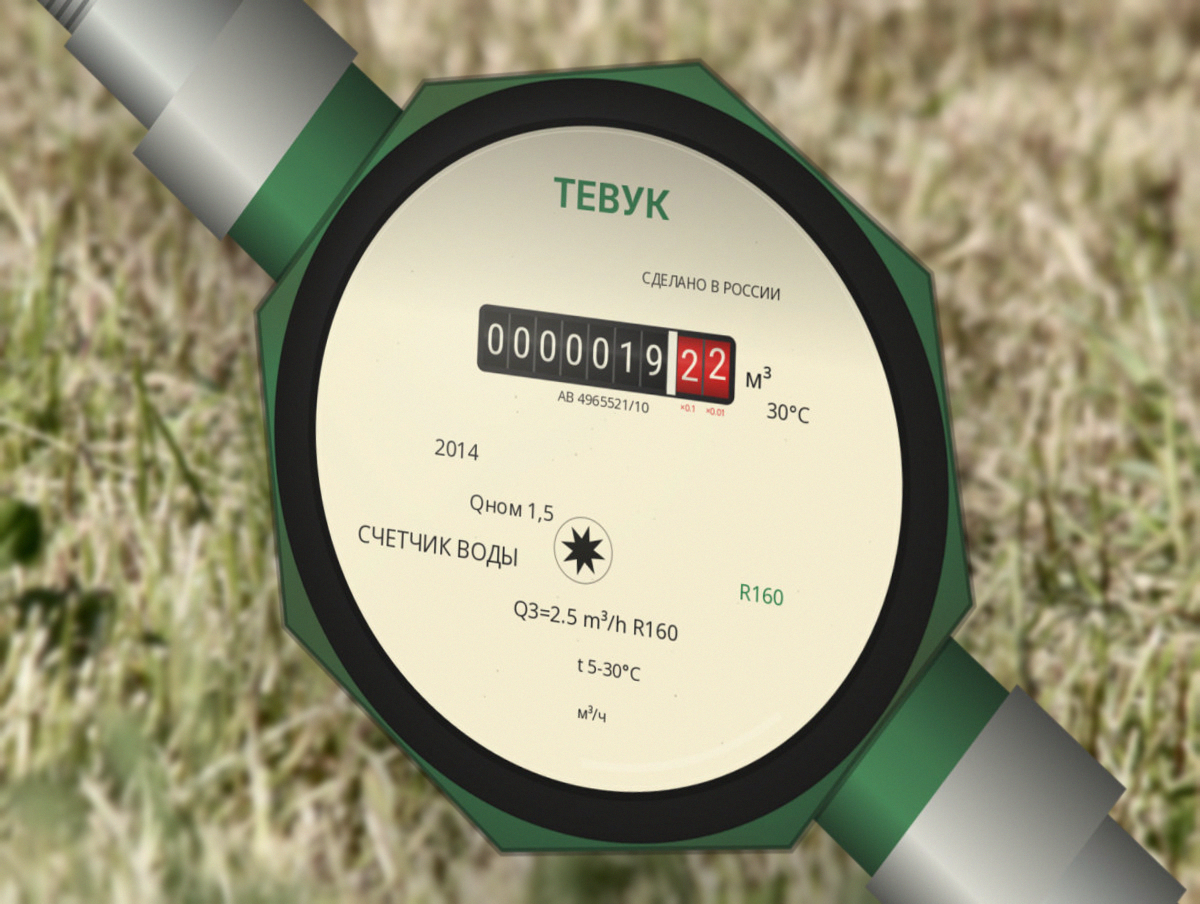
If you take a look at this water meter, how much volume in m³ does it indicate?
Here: 19.22 m³
